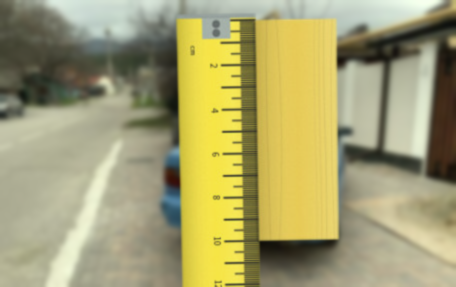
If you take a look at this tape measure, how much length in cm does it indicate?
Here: 10 cm
